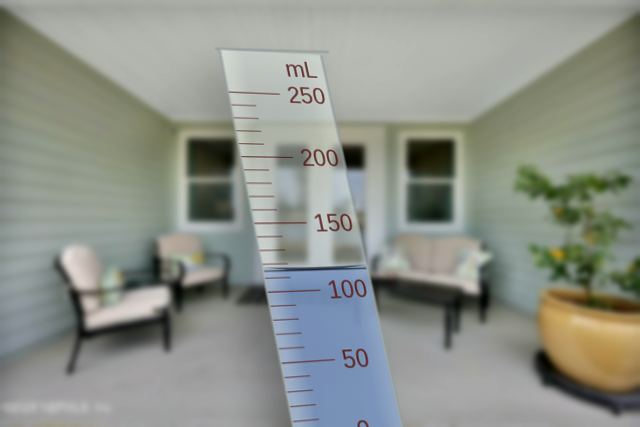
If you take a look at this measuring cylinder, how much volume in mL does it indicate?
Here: 115 mL
